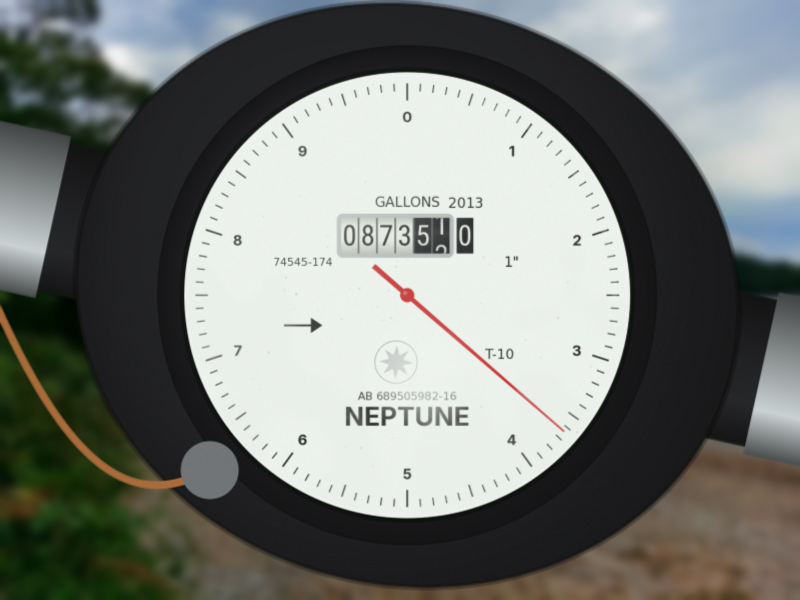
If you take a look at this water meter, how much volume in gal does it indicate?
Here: 873513.6 gal
